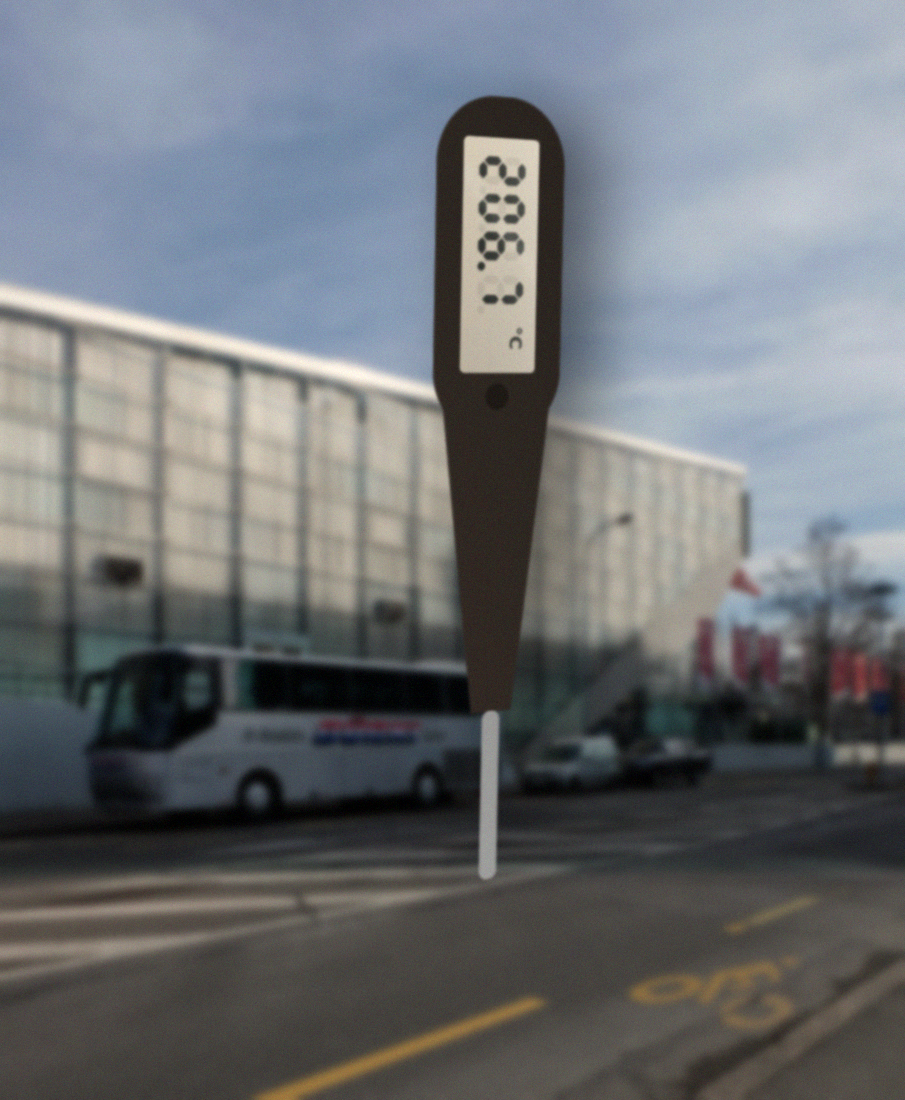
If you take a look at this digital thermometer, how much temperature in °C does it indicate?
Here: 206.7 °C
